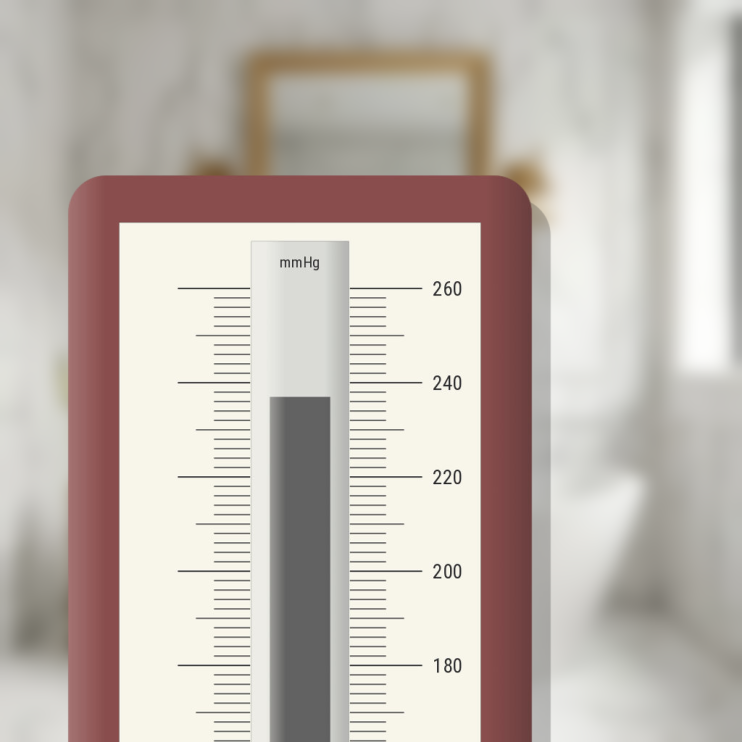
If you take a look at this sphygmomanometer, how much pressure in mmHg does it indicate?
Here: 237 mmHg
